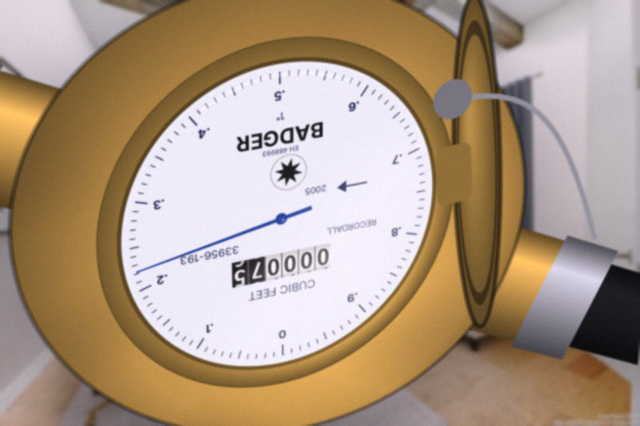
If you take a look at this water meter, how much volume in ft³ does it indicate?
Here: 75.22 ft³
